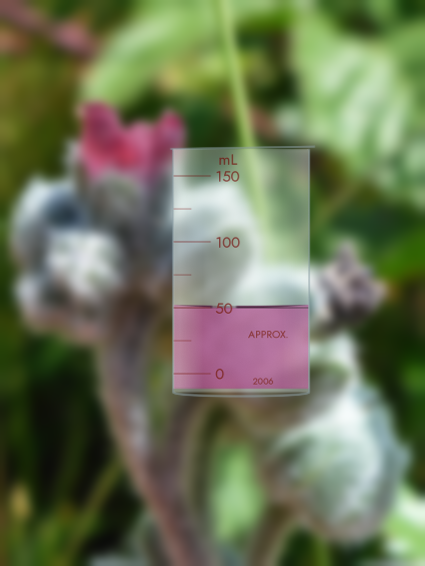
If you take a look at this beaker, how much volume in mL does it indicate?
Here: 50 mL
